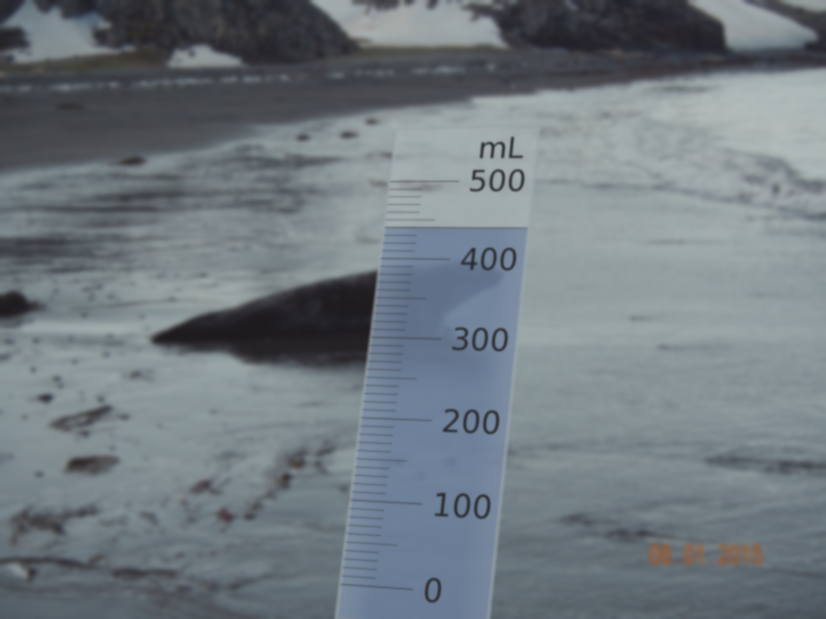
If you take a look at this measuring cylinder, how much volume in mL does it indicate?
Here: 440 mL
